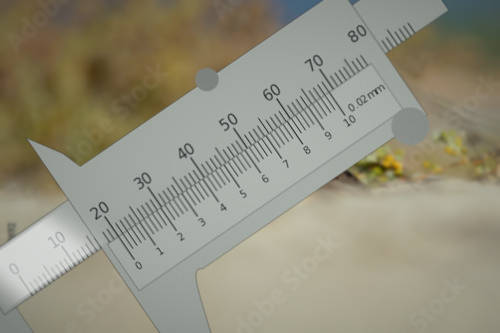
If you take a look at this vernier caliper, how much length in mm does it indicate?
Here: 20.0 mm
